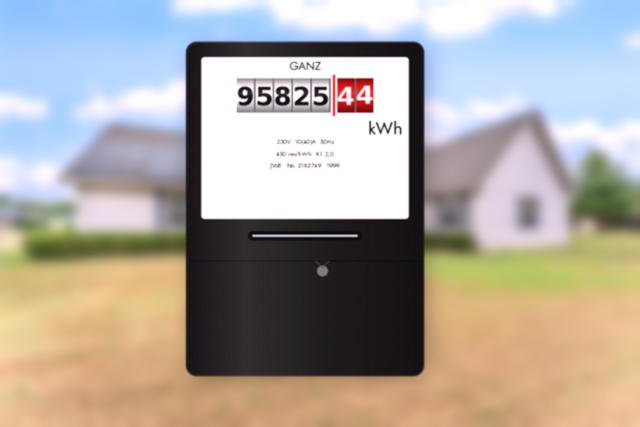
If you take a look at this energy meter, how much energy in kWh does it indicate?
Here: 95825.44 kWh
